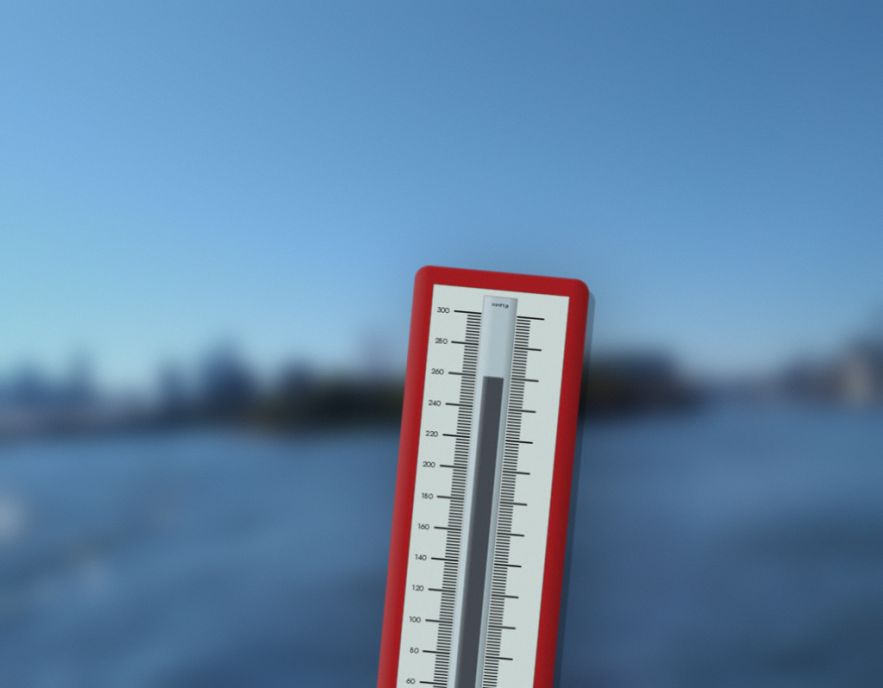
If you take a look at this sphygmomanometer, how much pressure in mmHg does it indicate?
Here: 260 mmHg
